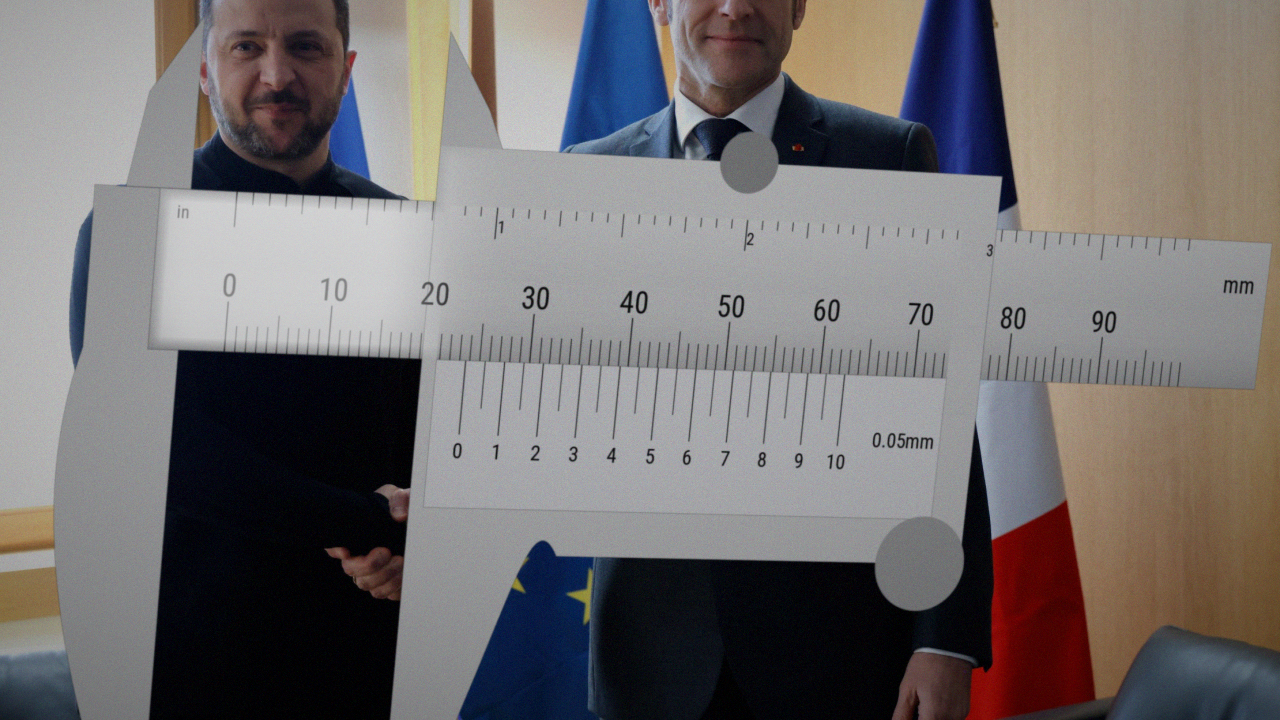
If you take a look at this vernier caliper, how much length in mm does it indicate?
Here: 23.6 mm
